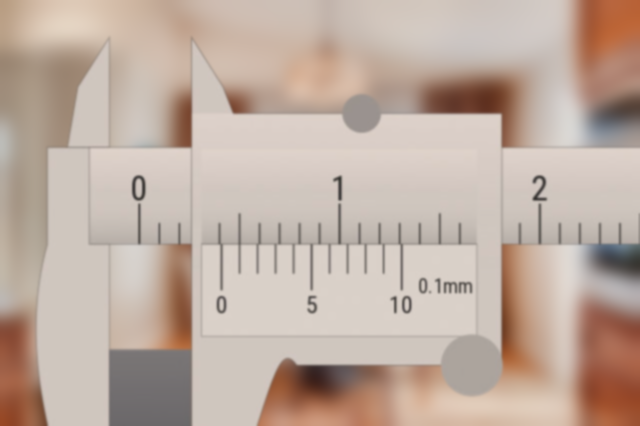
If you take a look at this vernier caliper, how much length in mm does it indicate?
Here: 4.1 mm
